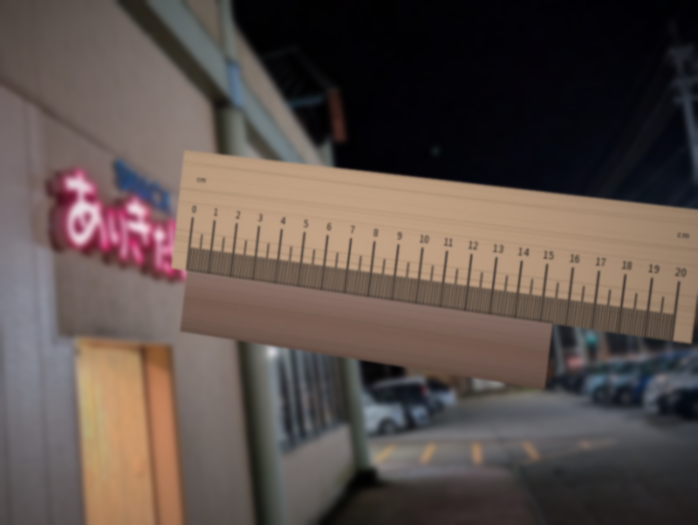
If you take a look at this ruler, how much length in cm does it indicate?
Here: 15.5 cm
